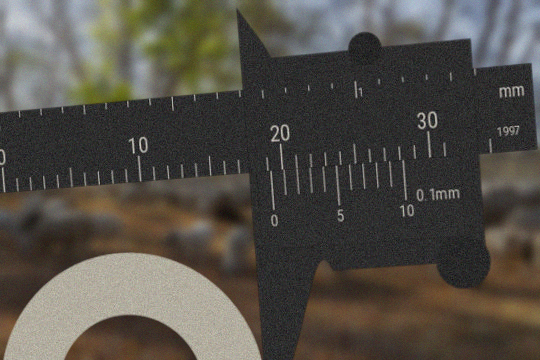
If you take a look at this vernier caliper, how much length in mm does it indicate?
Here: 19.2 mm
